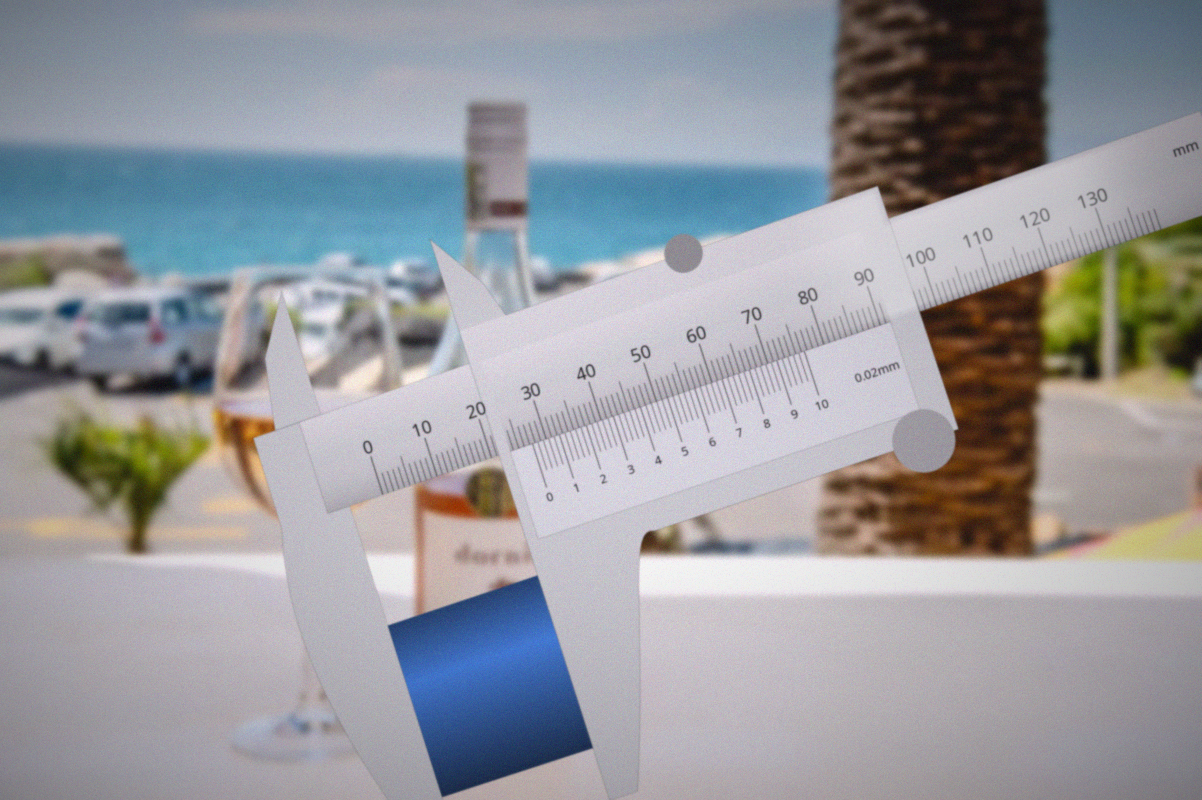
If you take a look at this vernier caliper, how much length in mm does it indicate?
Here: 27.5 mm
